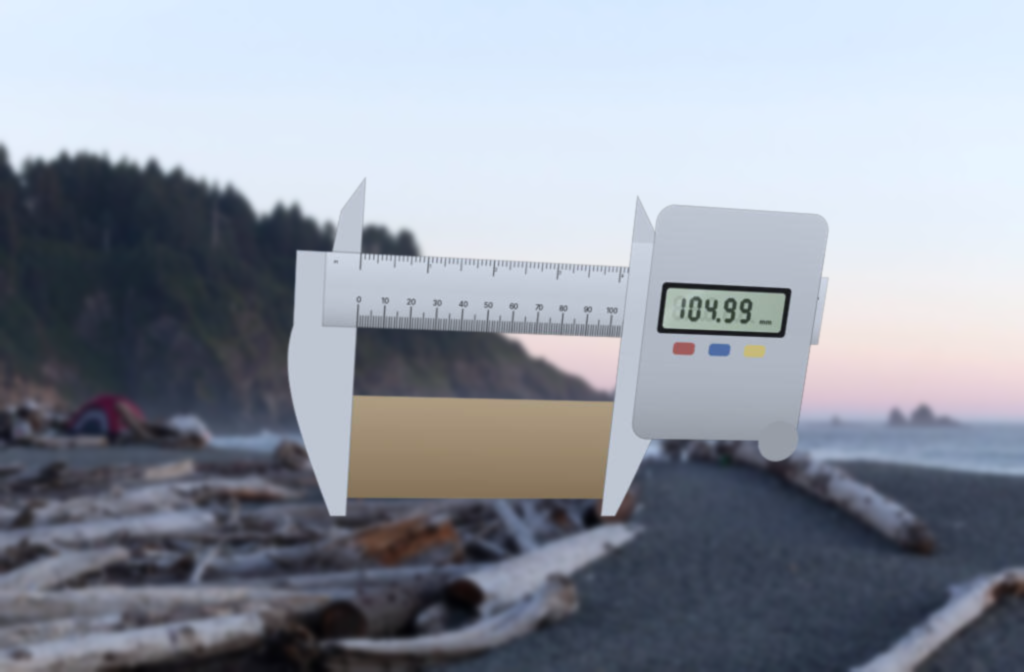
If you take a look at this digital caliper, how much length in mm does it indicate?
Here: 104.99 mm
